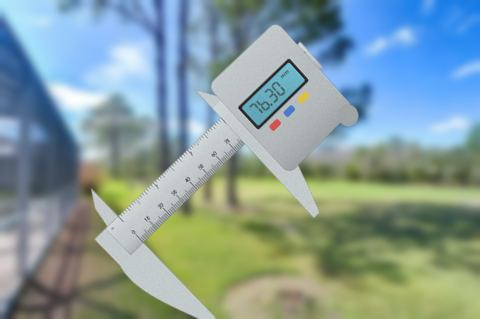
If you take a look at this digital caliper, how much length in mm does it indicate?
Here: 76.30 mm
